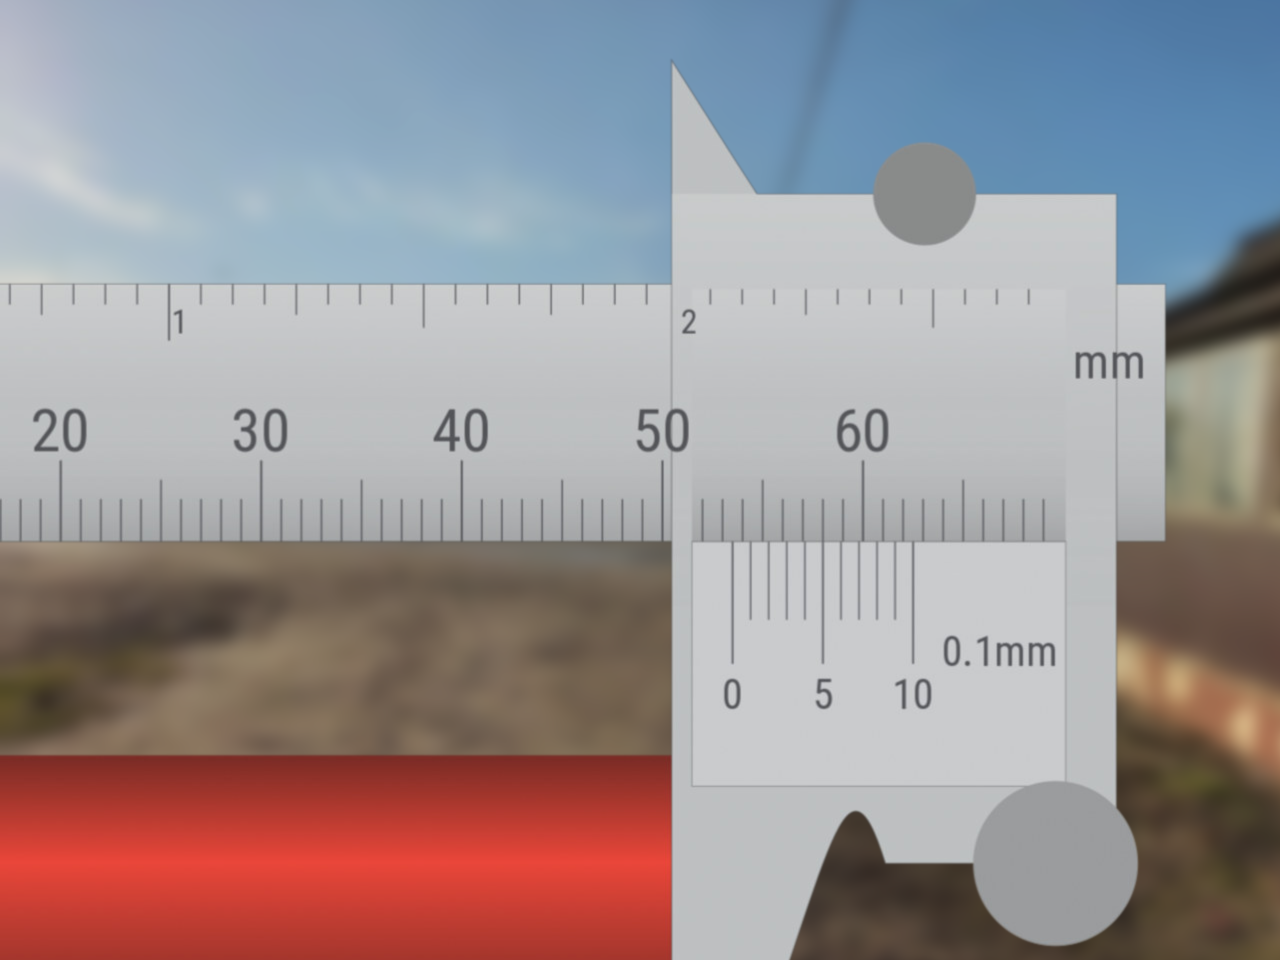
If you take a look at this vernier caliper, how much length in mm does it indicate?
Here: 53.5 mm
